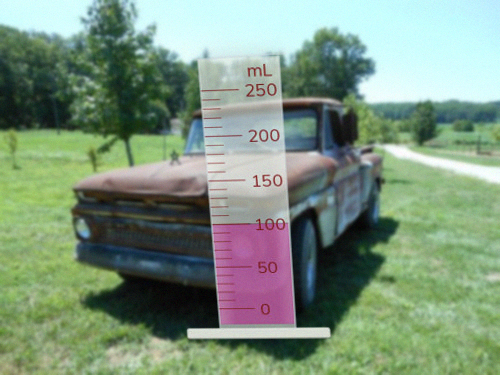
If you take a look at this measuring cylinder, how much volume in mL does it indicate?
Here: 100 mL
